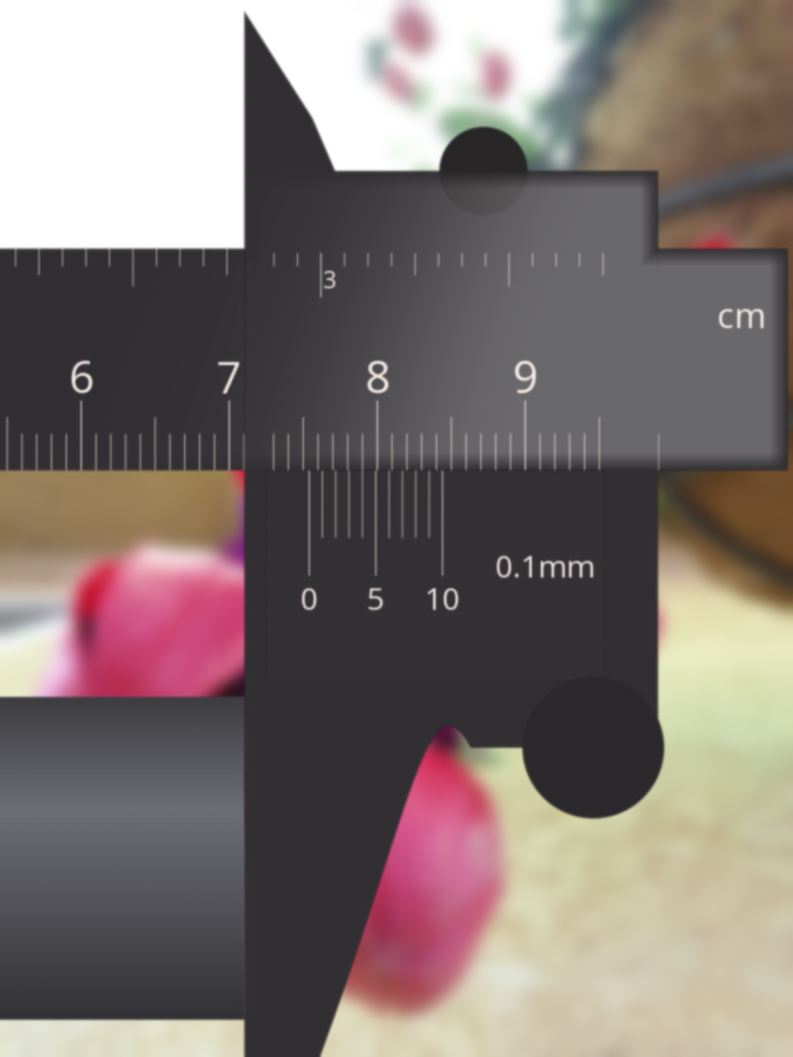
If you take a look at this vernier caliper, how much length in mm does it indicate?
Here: 75.4 mm
